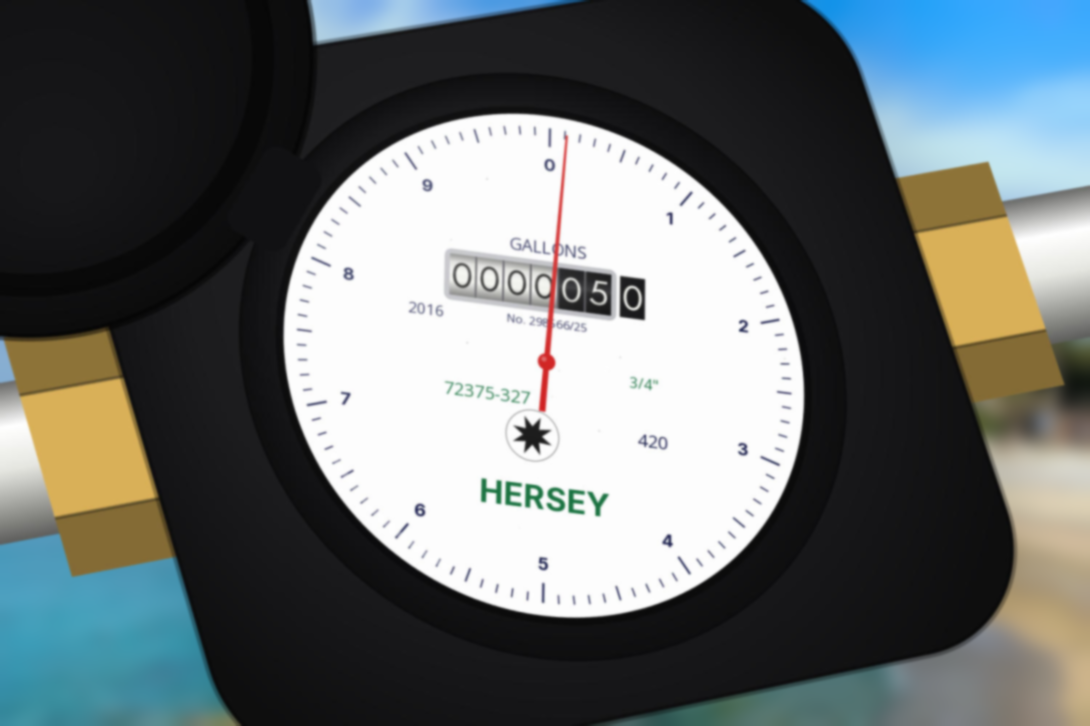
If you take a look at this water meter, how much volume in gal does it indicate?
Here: 50.1 gal
